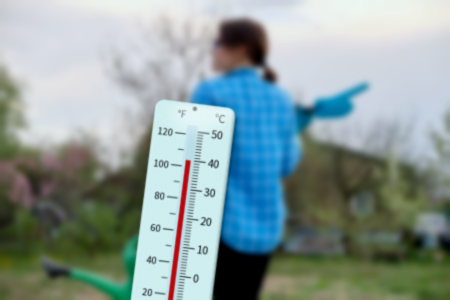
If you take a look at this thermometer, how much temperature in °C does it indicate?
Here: 40 °C
